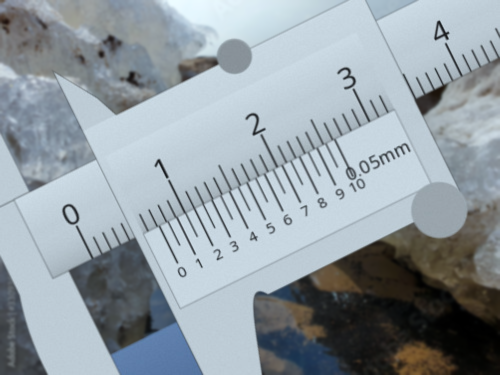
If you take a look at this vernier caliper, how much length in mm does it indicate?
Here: 7.2 mm
